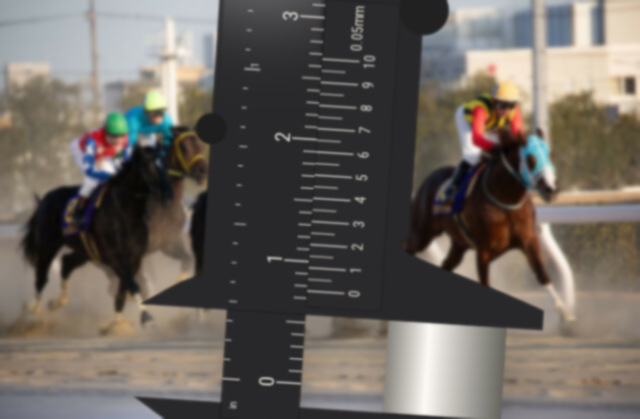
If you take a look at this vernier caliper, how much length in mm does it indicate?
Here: 7.6 mm
